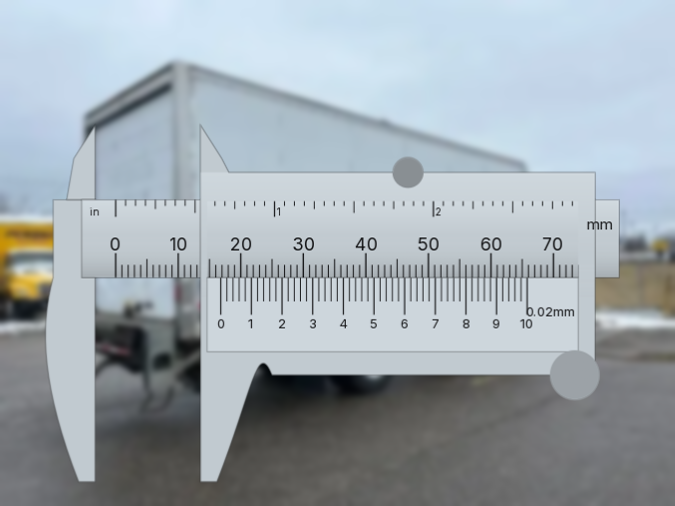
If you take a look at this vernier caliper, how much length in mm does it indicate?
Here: 16.8 mm
